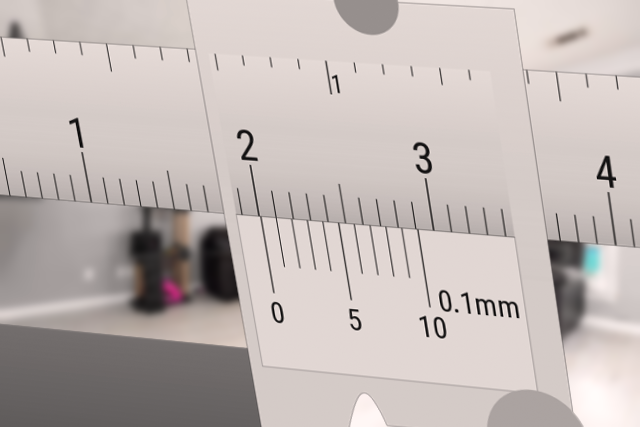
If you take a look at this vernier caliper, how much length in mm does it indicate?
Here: 20.1 mm
